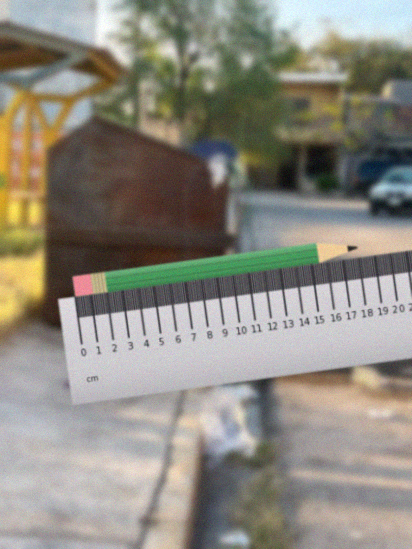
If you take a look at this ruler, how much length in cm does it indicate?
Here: 18 cm
